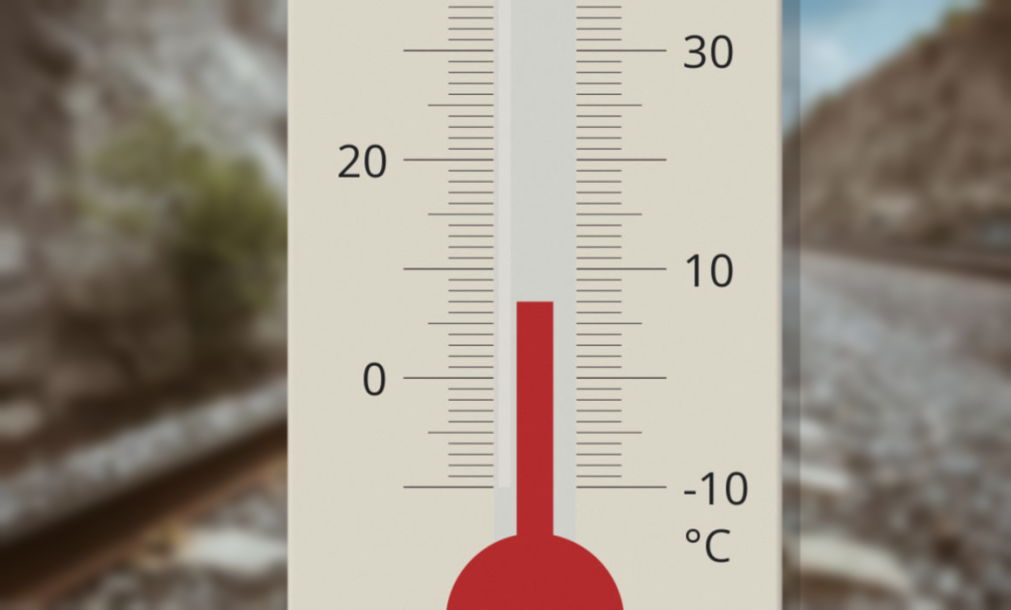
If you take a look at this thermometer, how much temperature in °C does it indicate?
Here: 7 °C
